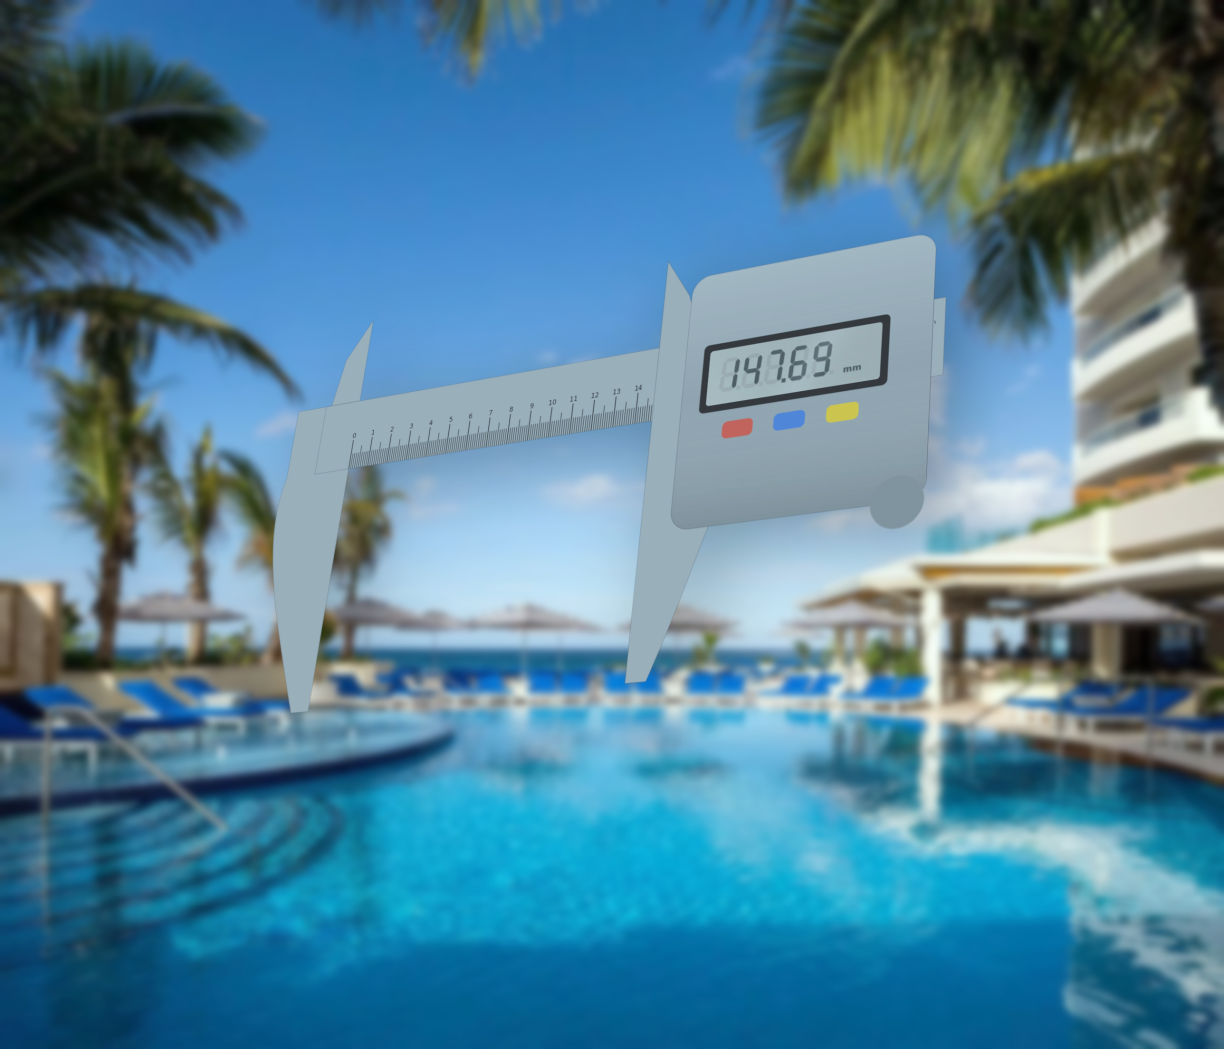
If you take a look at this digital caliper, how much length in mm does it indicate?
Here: 147.69 mm
